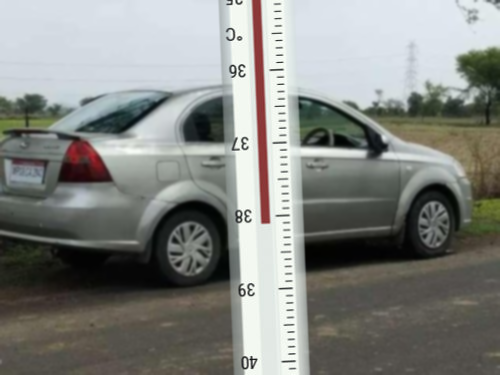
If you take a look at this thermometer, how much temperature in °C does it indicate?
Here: 38.1 °C
